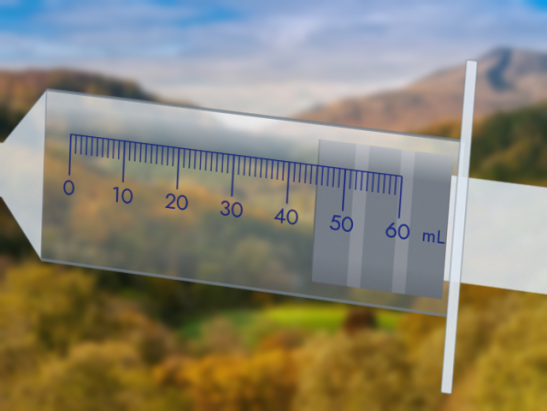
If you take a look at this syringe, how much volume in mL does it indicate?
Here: 45 mL
